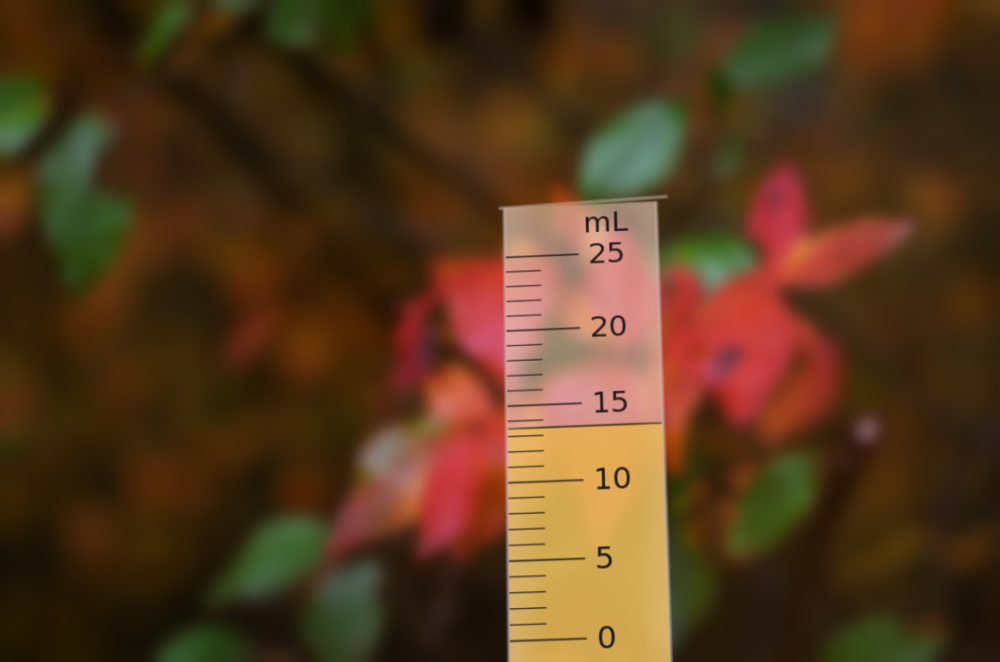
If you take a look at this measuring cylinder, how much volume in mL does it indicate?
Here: 13.5 mL
